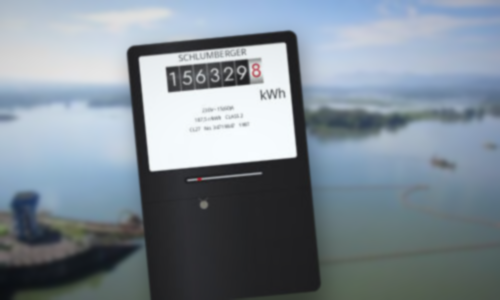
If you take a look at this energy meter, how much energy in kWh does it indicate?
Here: 156329.8 kWh
